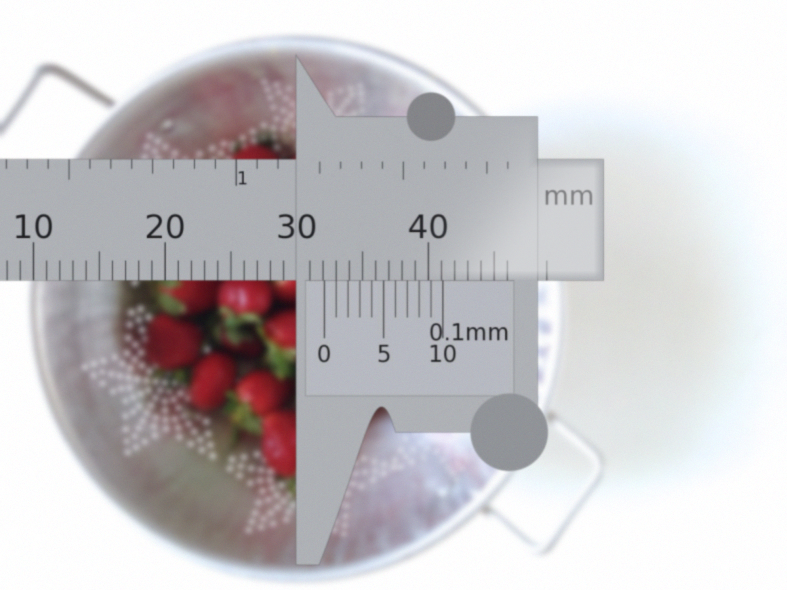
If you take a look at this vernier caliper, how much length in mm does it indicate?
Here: 32.1 mm
